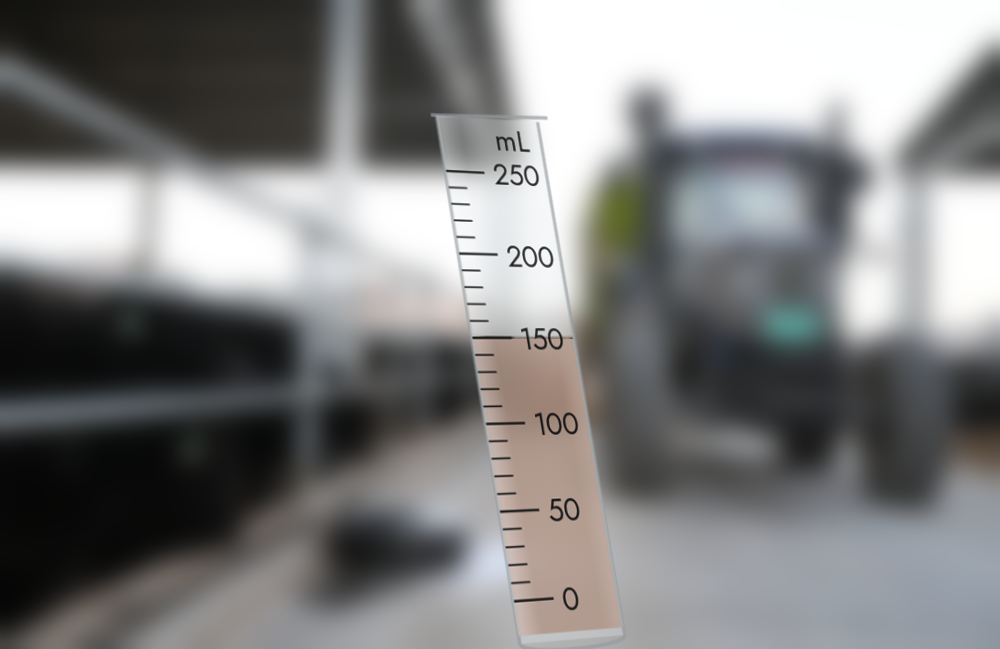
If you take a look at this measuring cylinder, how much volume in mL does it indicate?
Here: 150 mL
